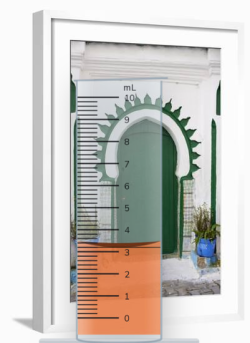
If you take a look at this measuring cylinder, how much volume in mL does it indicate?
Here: 3.2 mL
